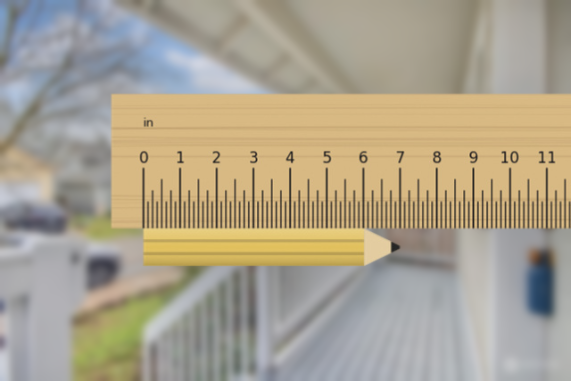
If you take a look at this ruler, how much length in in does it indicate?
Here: 7 in
